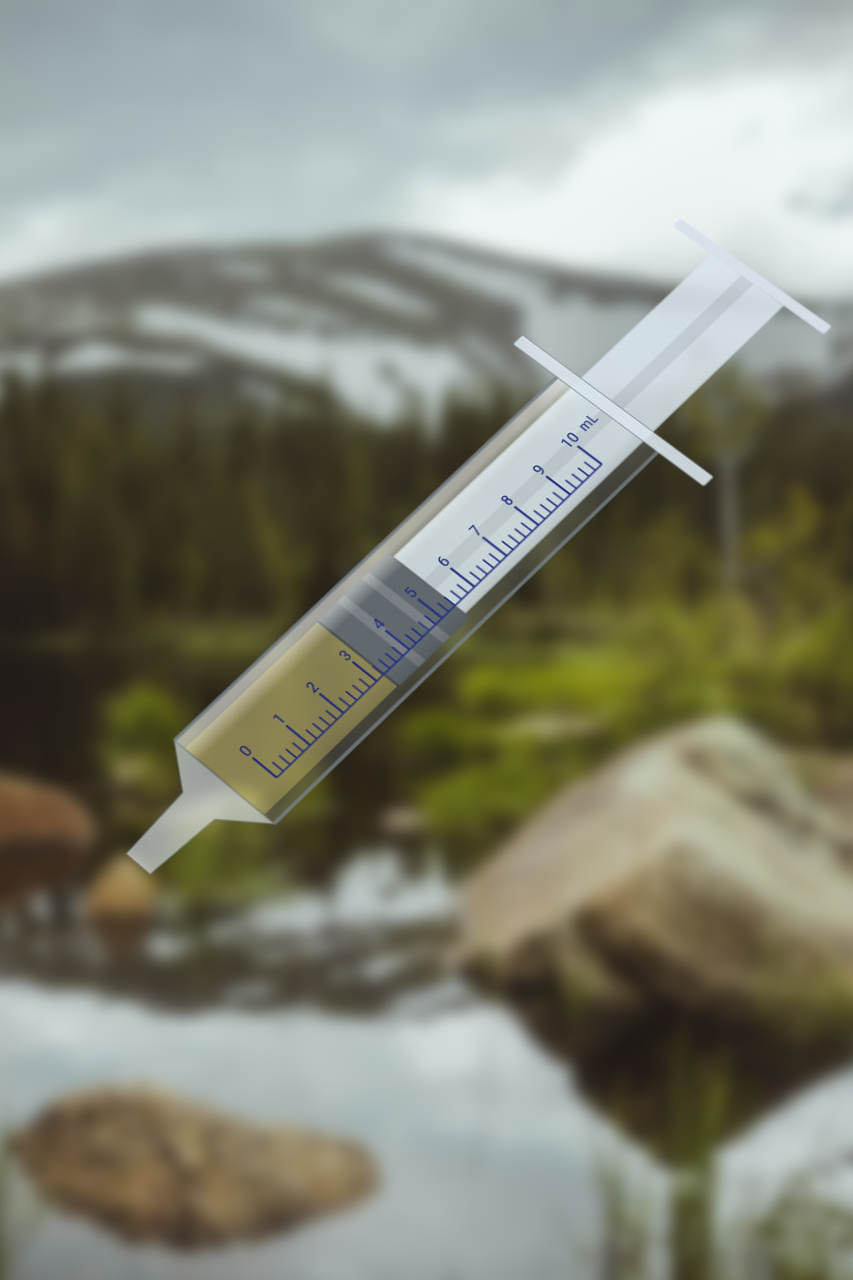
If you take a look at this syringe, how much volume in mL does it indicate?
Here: 3.2 mL
